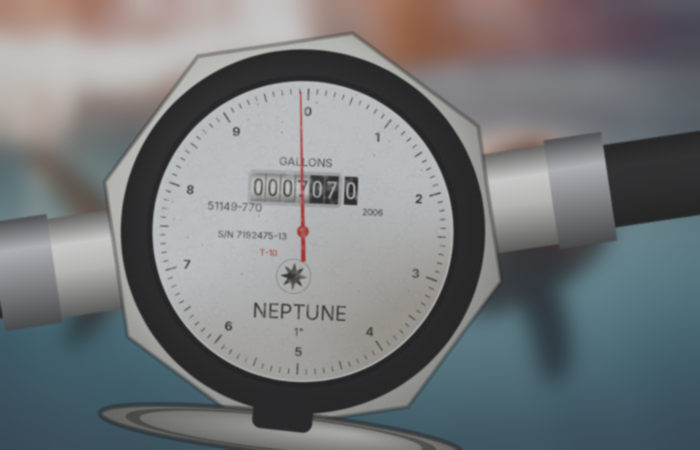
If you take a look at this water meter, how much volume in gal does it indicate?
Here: 7069.9 gal
